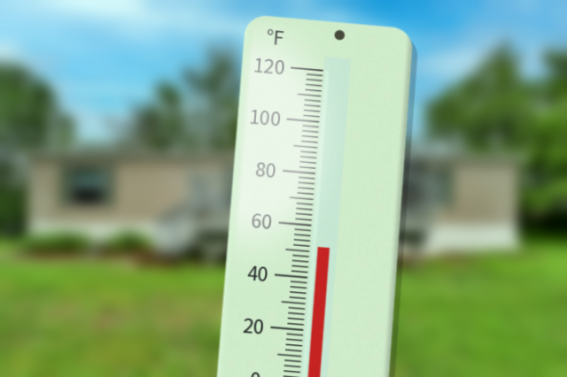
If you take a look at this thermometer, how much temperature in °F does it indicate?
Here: 52 °F
